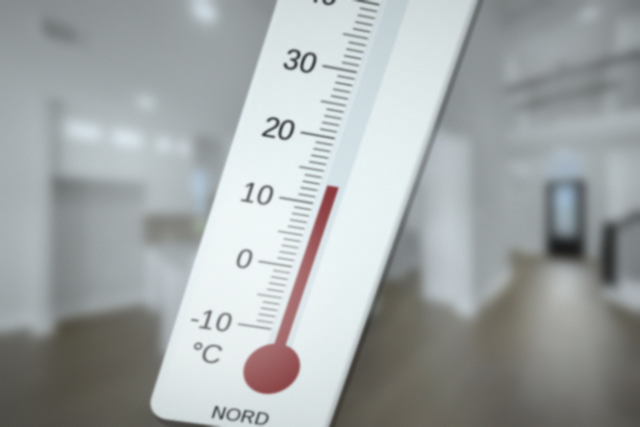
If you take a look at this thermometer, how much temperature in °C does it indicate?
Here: 13 °C
